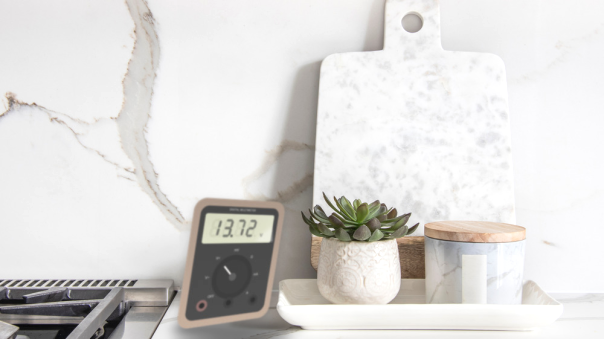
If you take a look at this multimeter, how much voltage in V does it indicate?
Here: 13.72 V
